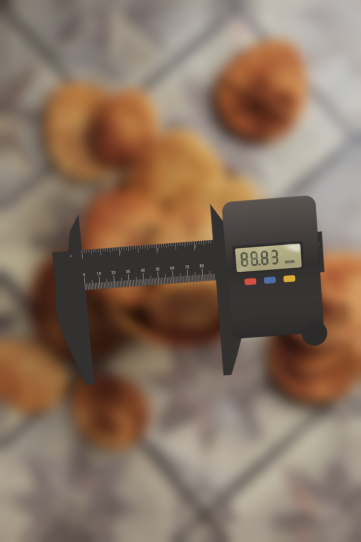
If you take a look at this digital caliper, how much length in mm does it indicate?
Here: 88.83 mm
